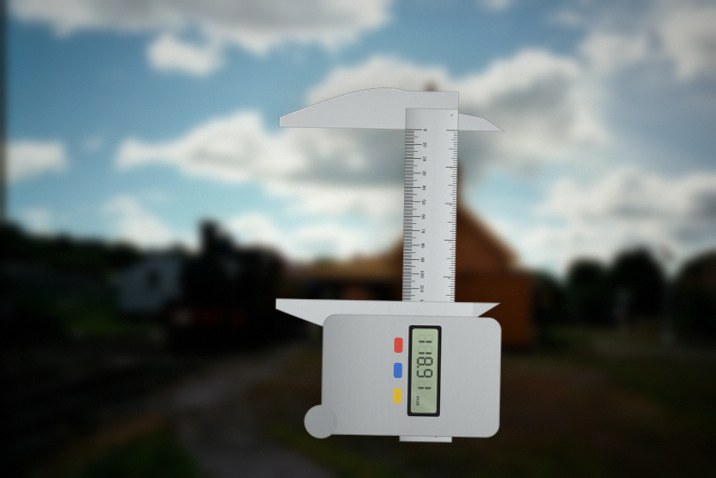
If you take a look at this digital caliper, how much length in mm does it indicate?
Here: 118.91 mm
